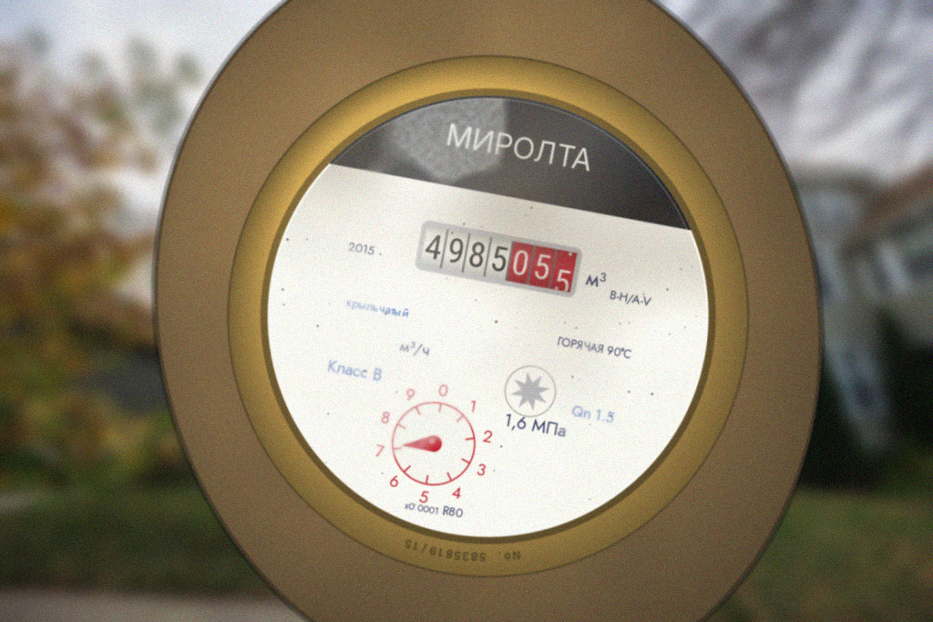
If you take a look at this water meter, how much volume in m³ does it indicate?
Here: 4985.0547 m³
